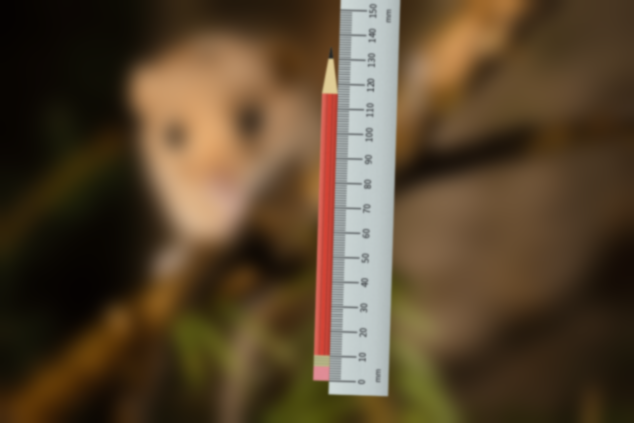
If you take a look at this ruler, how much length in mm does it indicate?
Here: 135 mm
